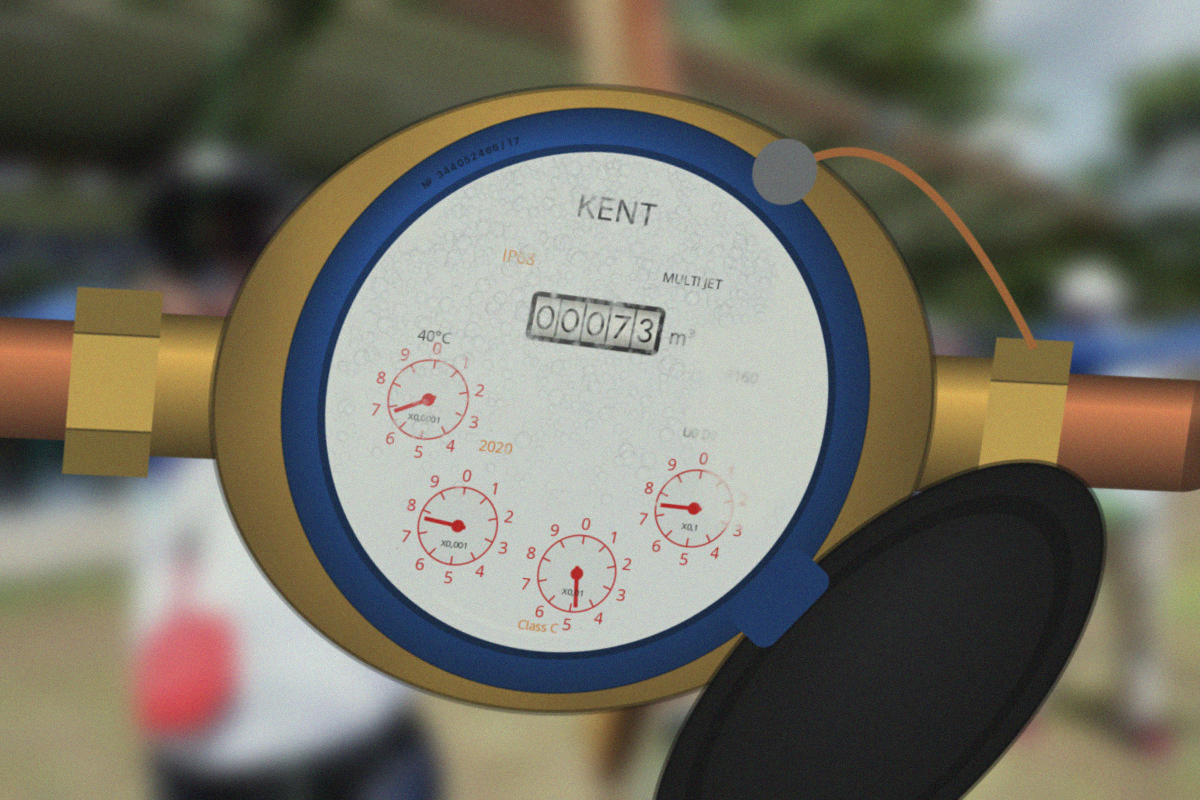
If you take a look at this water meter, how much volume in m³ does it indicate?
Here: 73.7476 m³
